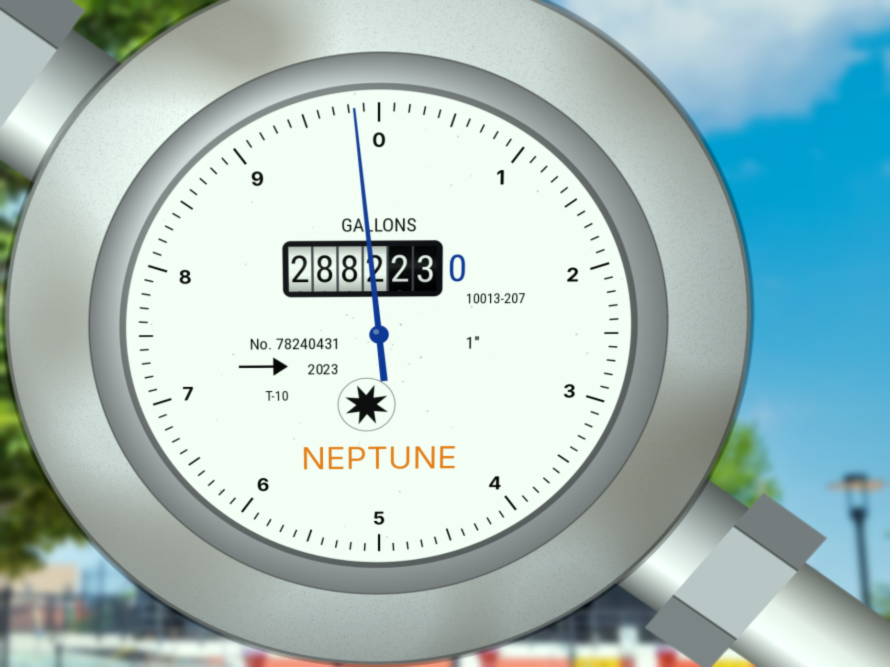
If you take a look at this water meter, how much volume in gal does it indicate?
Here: 2882229.8 gal
